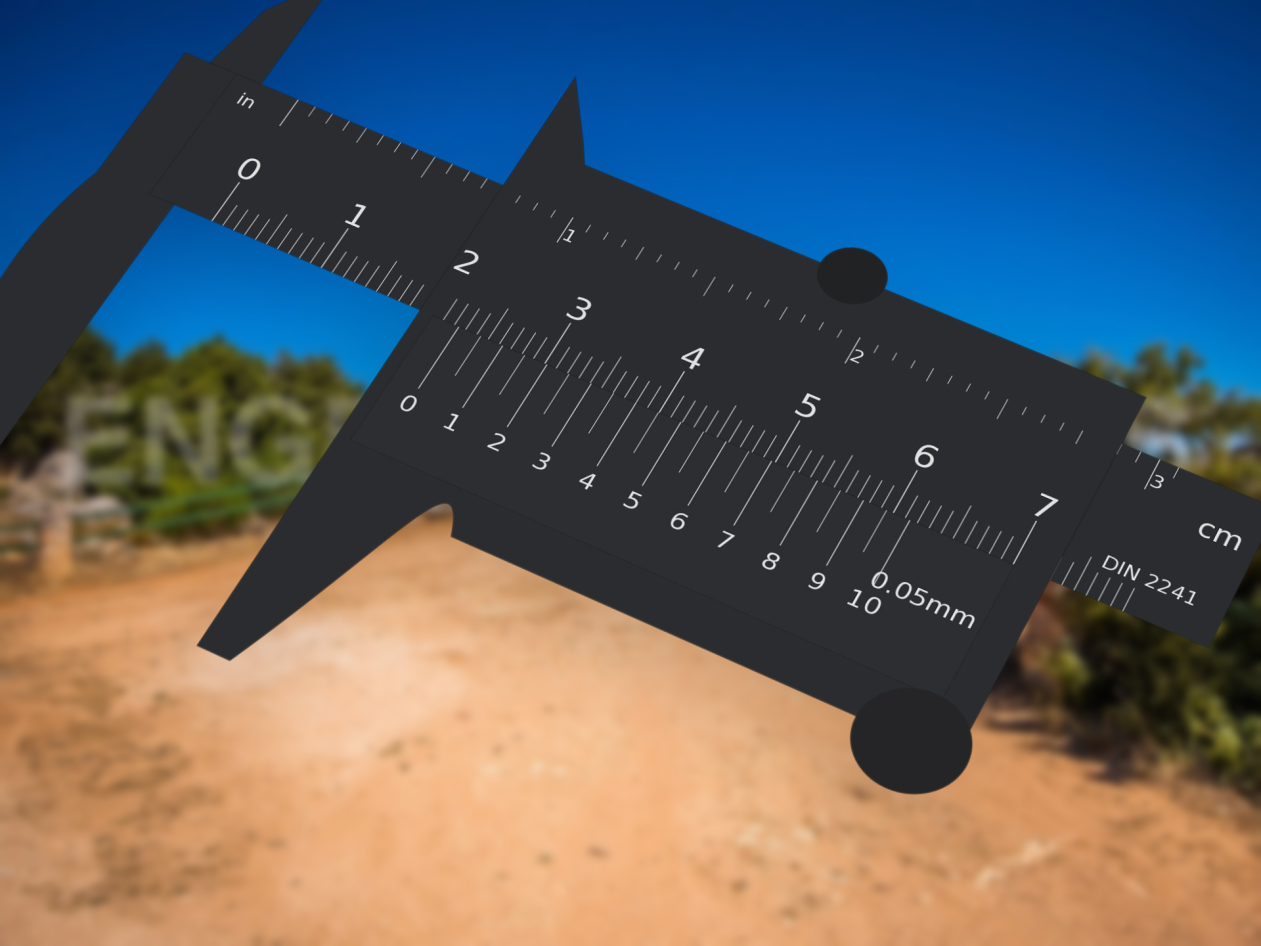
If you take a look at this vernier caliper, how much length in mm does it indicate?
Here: 22.4 mm
